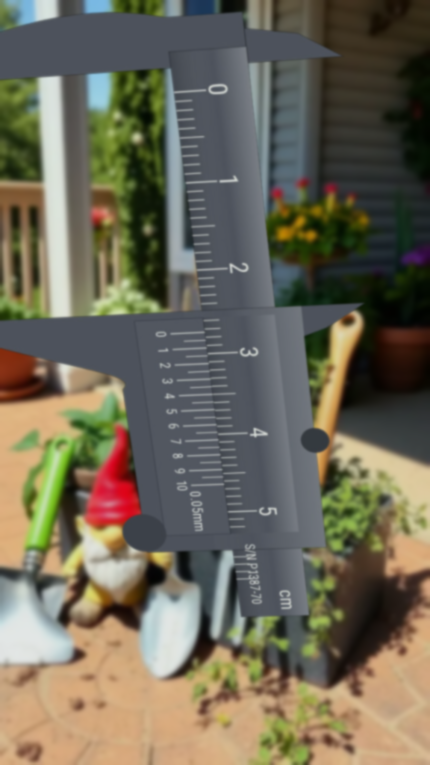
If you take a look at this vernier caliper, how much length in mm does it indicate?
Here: 27.4 mm
